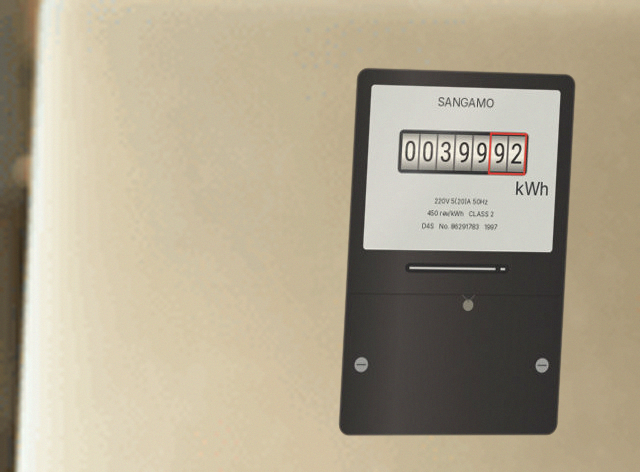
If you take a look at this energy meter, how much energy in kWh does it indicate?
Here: 399.92 kWh
